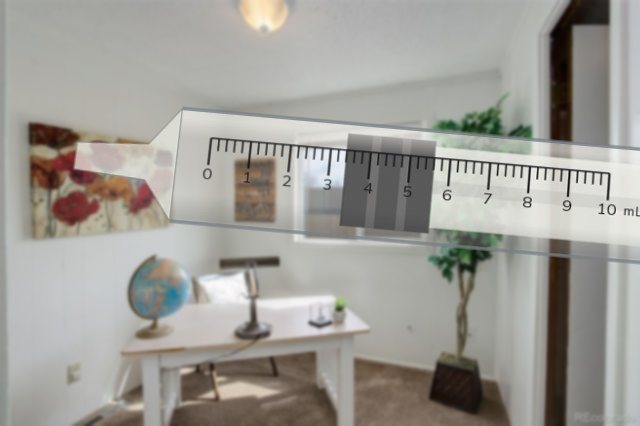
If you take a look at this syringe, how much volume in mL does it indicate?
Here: 3.4 mL
